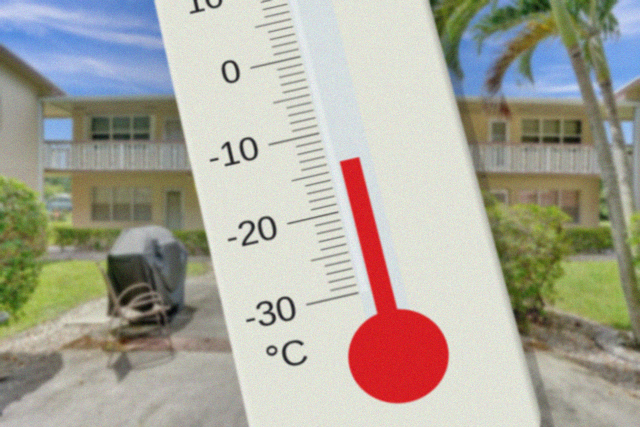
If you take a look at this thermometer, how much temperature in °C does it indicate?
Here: -14 °C
